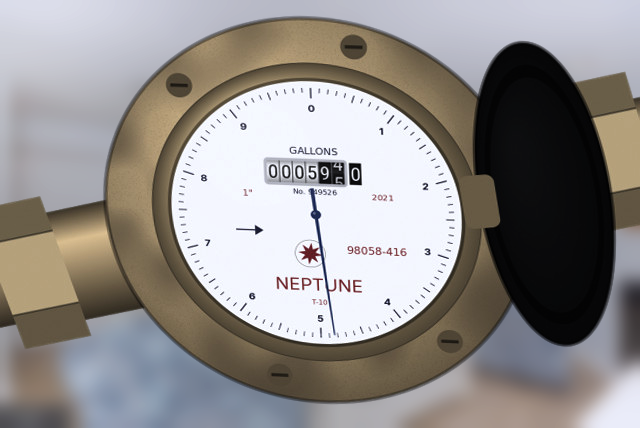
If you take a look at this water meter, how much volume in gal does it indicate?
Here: 5944.8 gal
